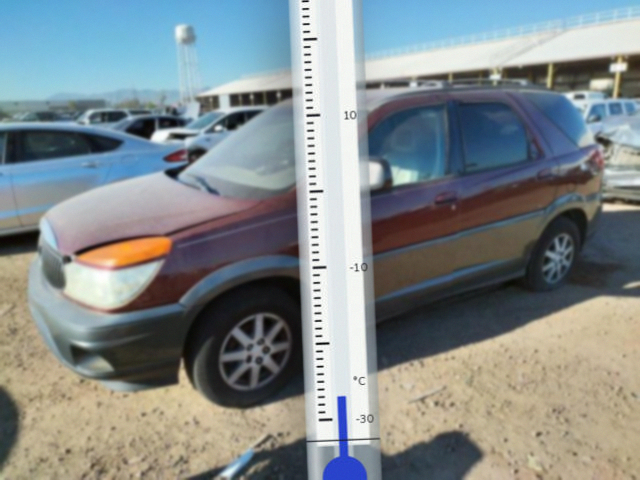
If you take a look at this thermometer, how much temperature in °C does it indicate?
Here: -27 °C
